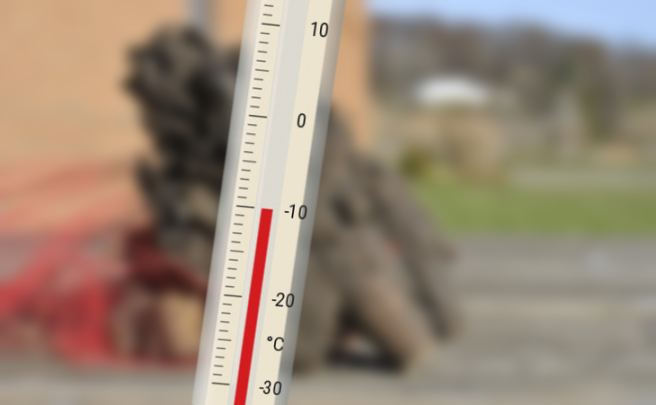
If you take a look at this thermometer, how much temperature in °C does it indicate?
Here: -10 °C
